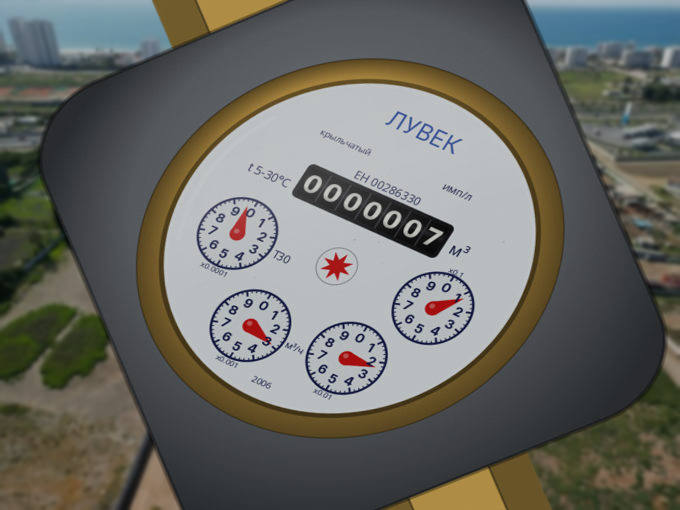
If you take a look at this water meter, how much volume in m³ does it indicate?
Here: 7.1229 m³
